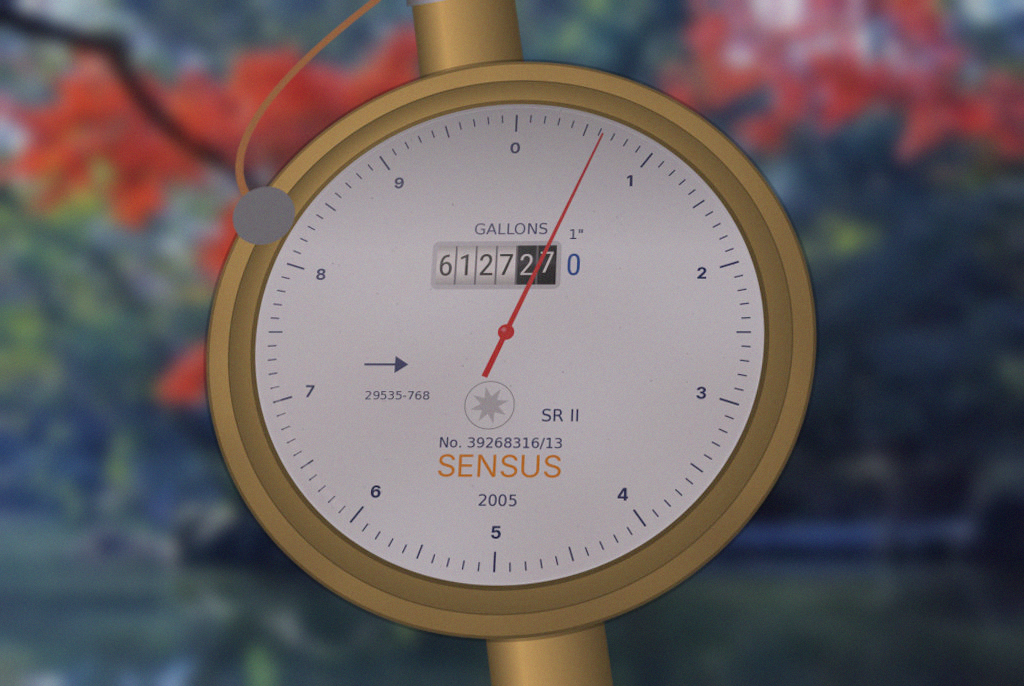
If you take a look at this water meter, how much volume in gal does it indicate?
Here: 6127270.6 gal
